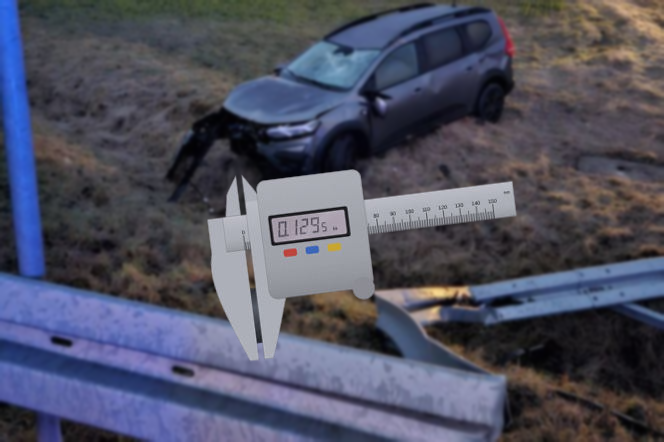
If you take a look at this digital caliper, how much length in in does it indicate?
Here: 0.1295 in
